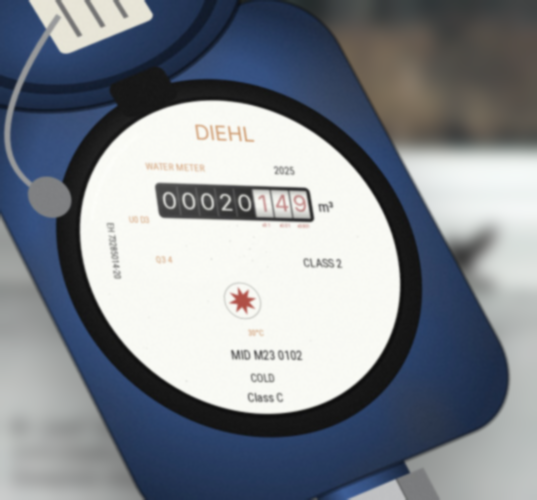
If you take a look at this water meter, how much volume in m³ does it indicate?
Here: 20.149 m³
